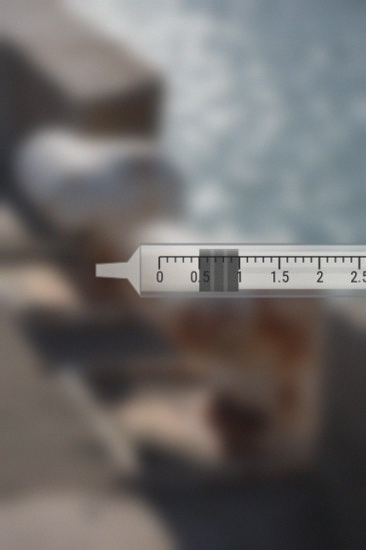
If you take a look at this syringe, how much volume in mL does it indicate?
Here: 0.5 mL
